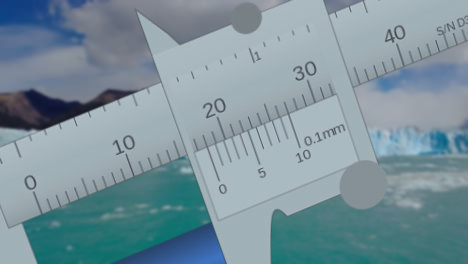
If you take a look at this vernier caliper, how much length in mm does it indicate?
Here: 18.0 mm
